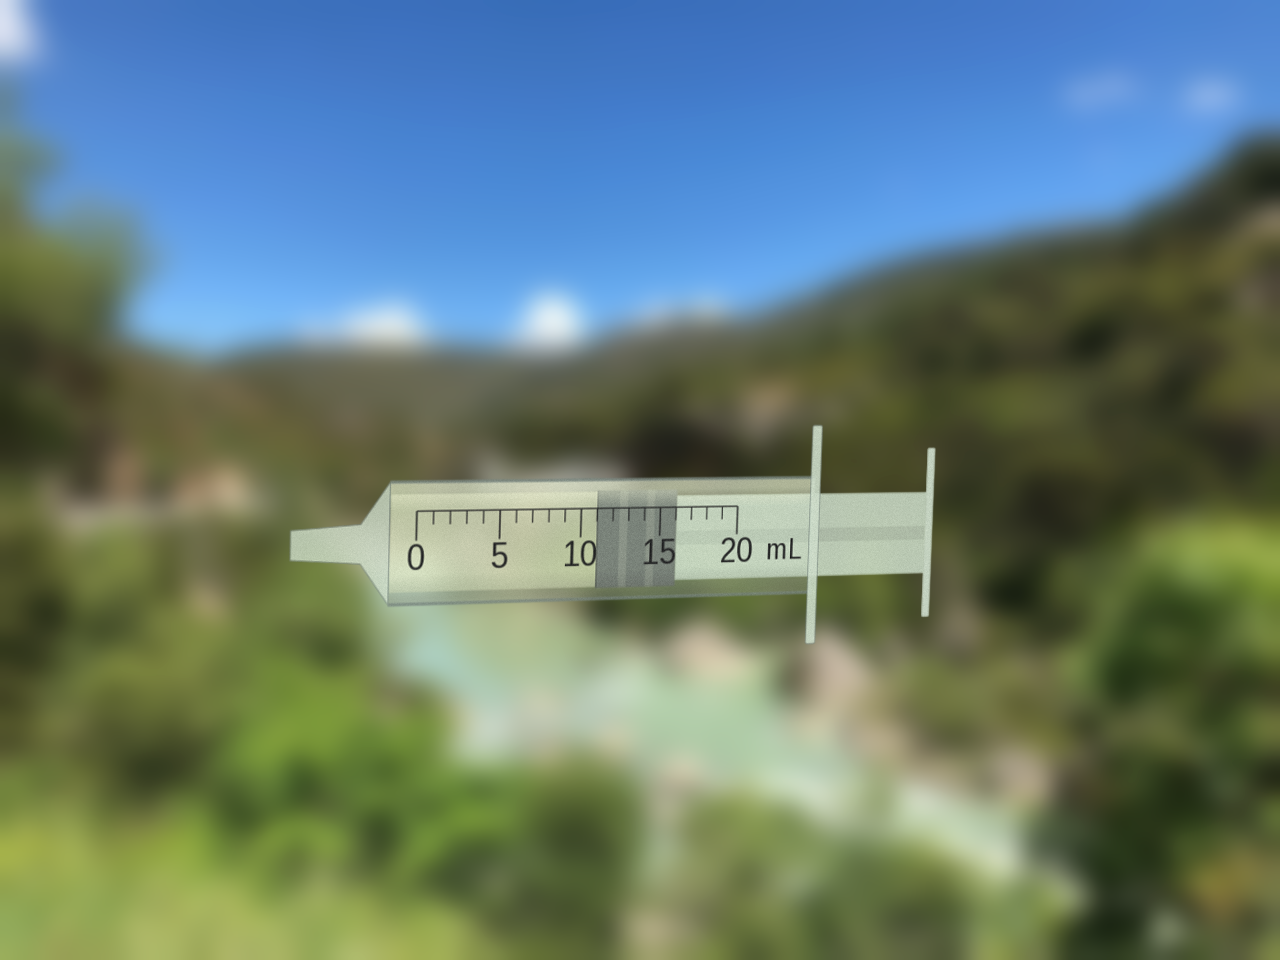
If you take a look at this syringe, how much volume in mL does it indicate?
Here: 11 mL
